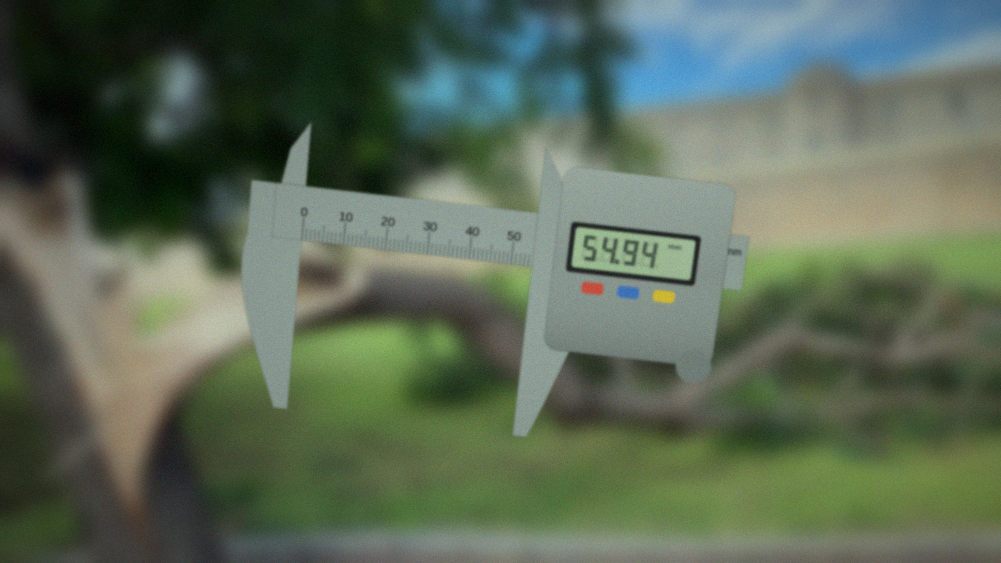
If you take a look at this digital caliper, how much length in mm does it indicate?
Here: 54.94 mm
